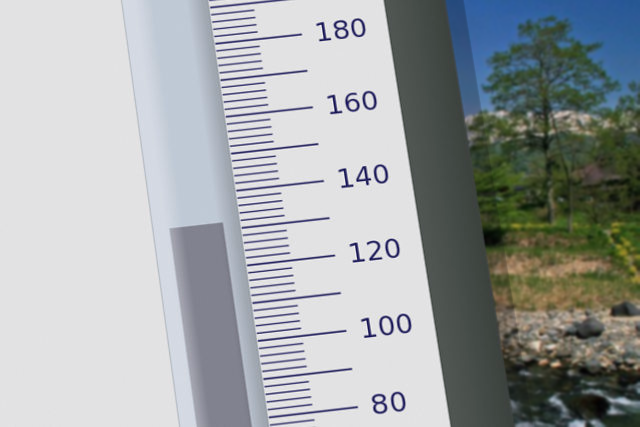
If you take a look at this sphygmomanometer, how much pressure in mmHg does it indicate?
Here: 132 mmHg
